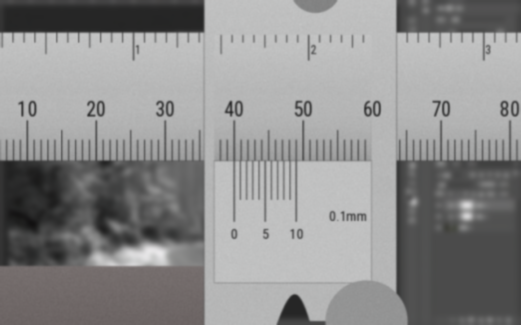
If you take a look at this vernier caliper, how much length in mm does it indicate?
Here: 40.0 mm
